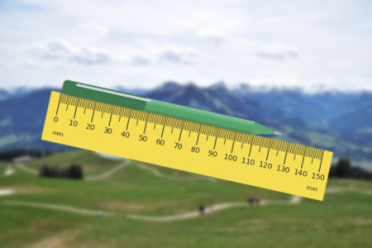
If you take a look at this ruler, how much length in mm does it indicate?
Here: 125 mm
